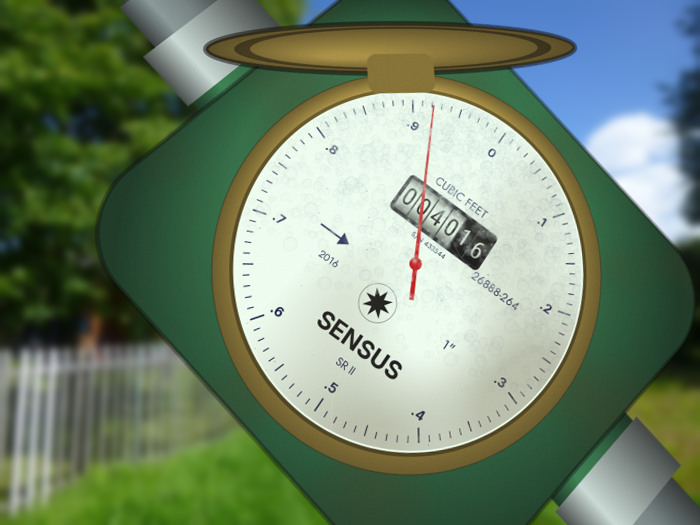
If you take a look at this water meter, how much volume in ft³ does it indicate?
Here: 4015.92 ft³
